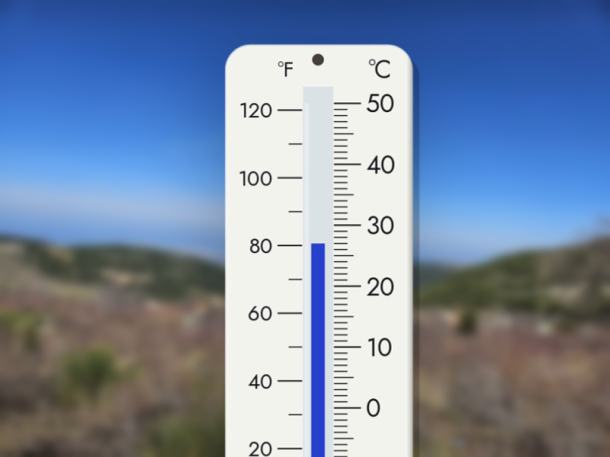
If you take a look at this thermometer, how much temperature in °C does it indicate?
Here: 27 °C
